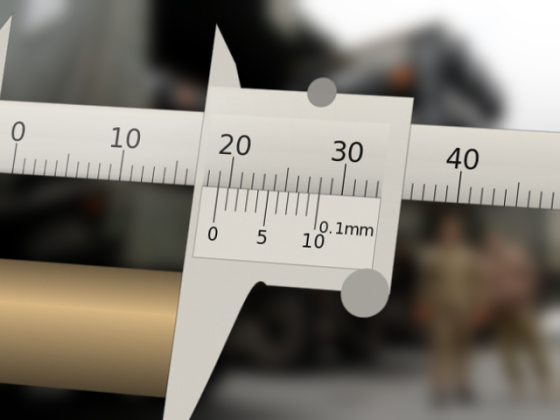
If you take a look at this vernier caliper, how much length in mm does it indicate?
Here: 19.0 mm
